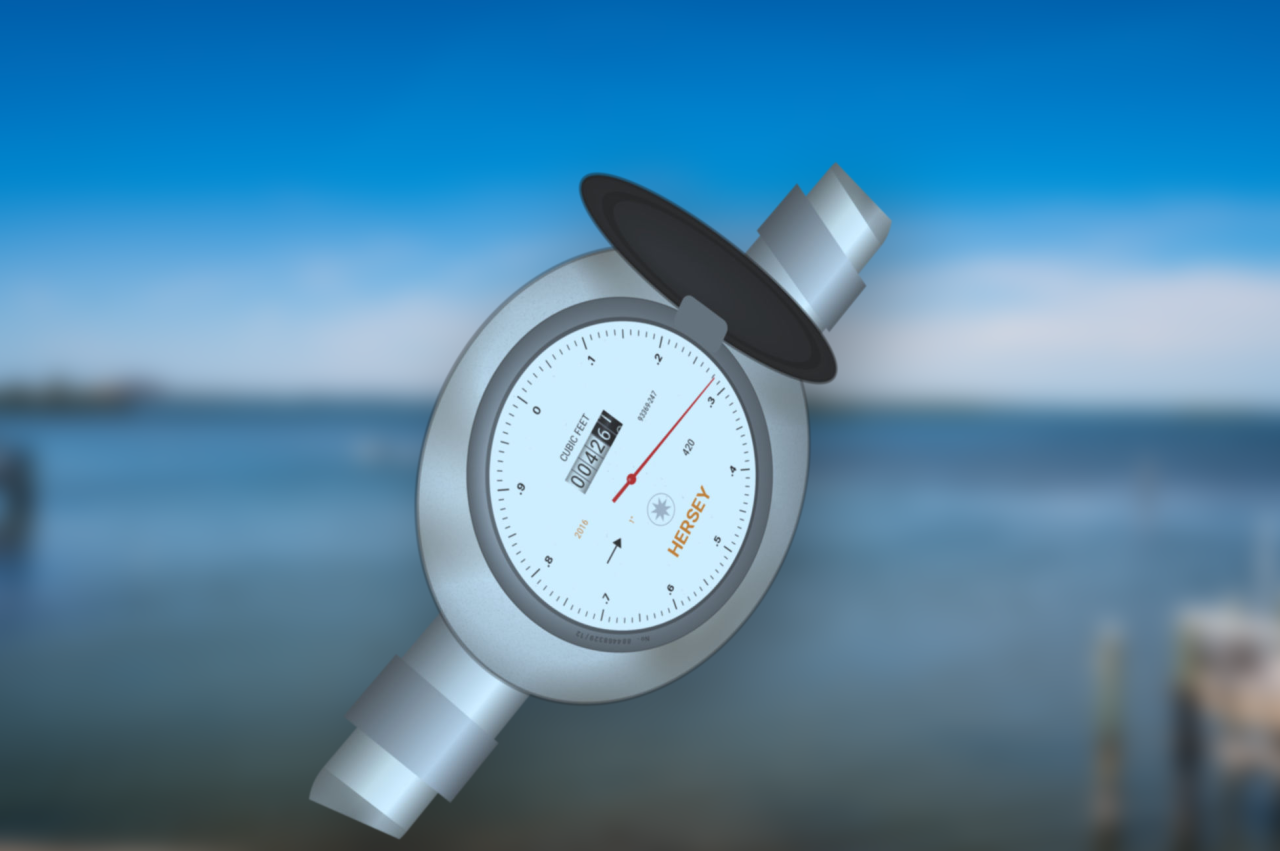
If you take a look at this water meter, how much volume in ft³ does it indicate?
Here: 4261.28 ft³
